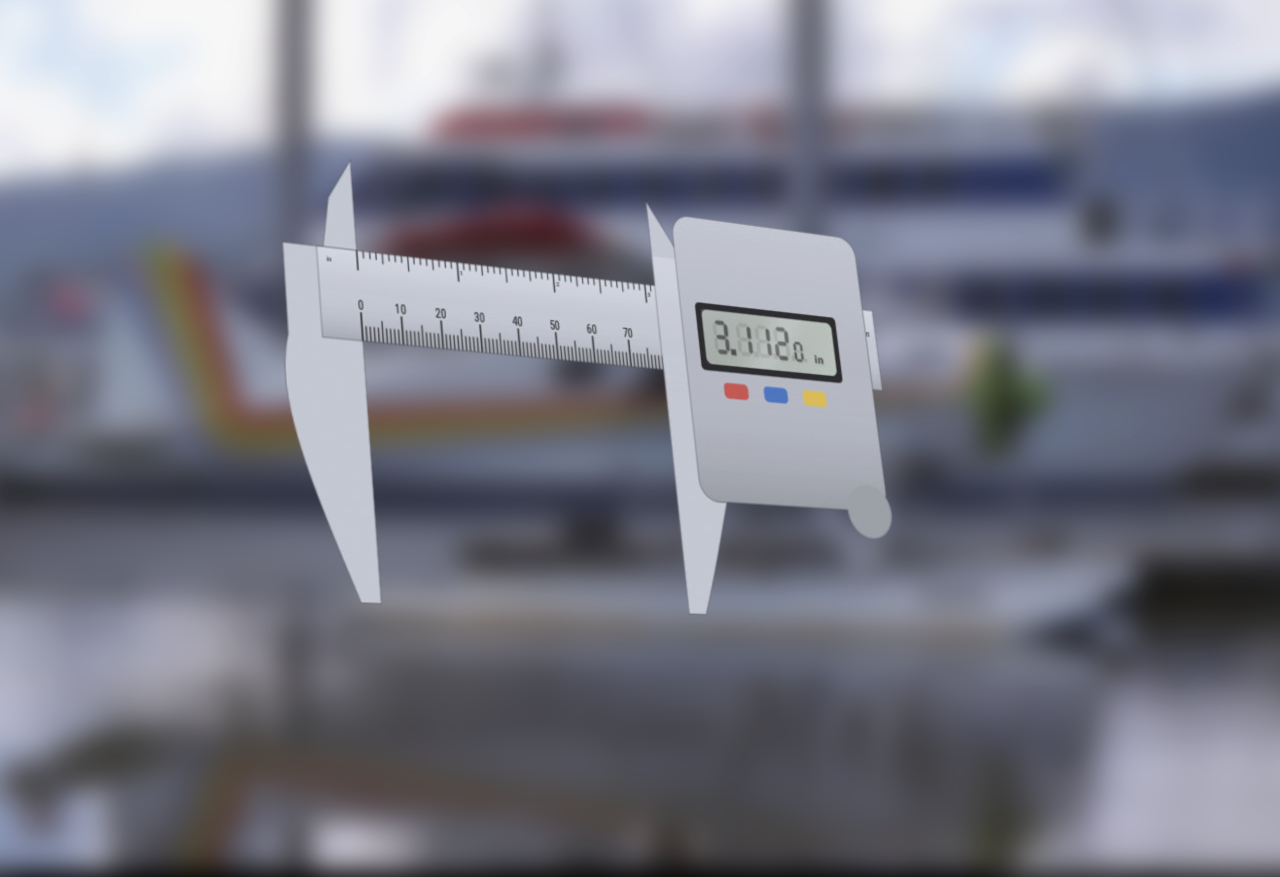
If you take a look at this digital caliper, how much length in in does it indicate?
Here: 3.1120 in
